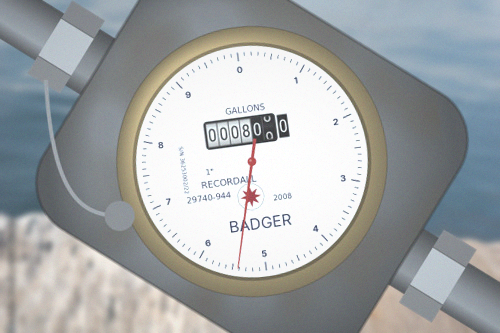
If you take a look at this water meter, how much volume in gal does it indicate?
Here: 8085.4 gal
